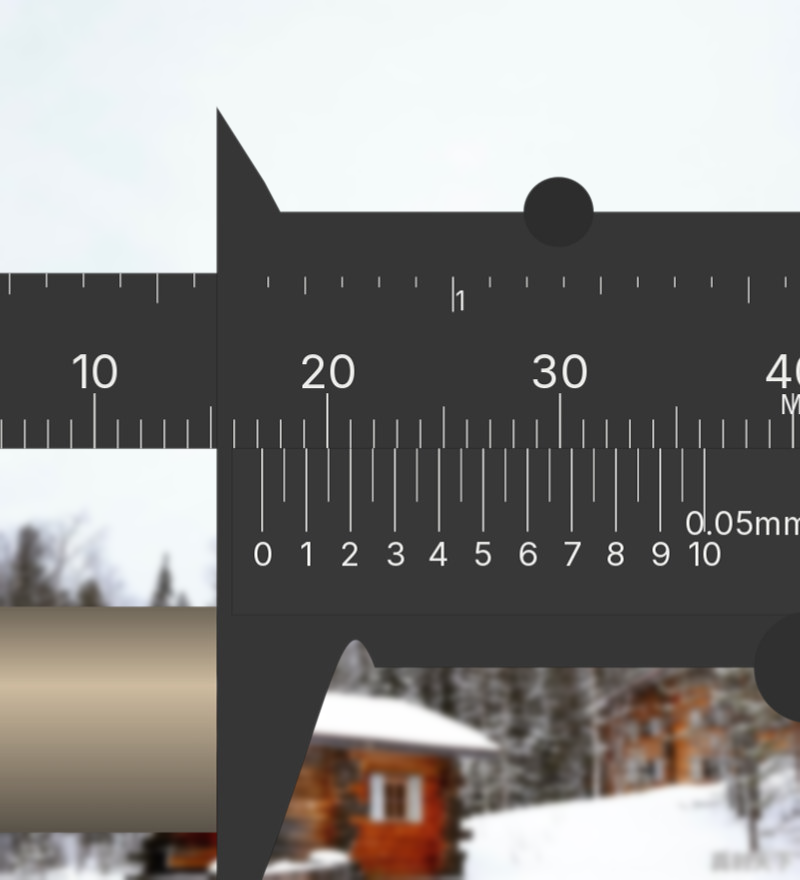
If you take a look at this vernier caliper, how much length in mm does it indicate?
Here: 17.2 mm
